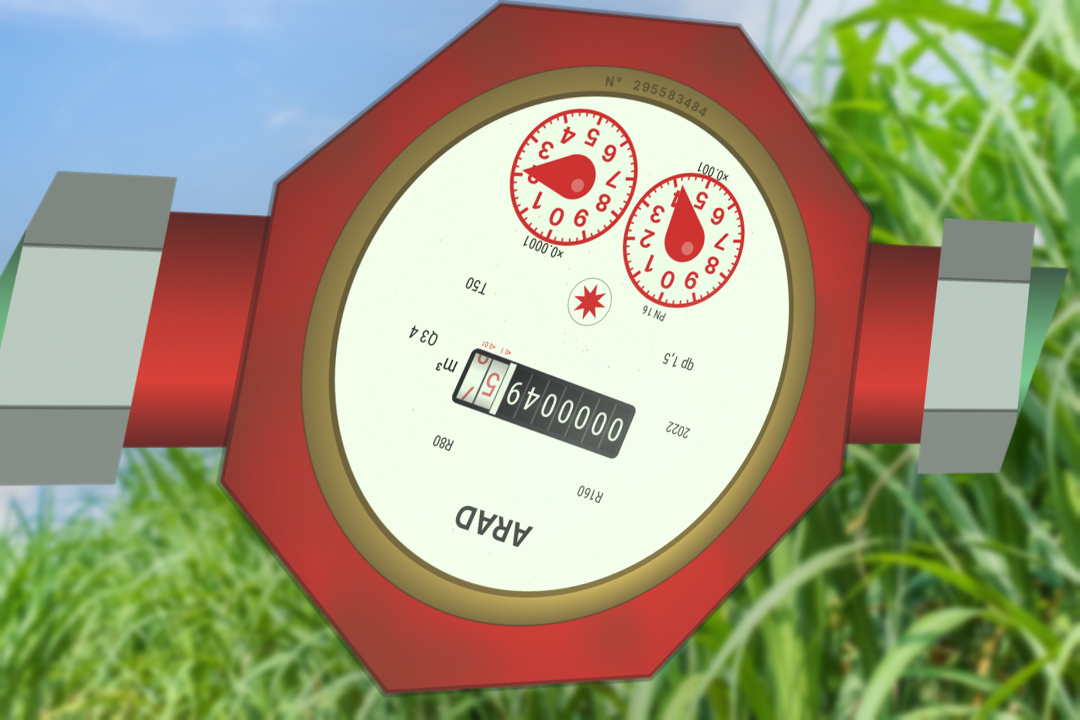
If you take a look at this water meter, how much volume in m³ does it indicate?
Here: 49.5742 m³
